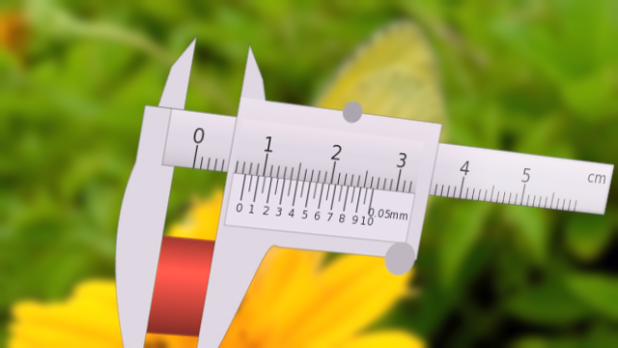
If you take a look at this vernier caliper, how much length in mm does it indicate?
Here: 7.4 mm
